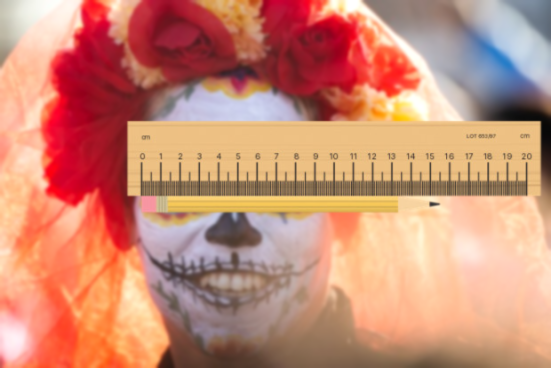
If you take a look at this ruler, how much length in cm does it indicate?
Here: 15.5 cm
